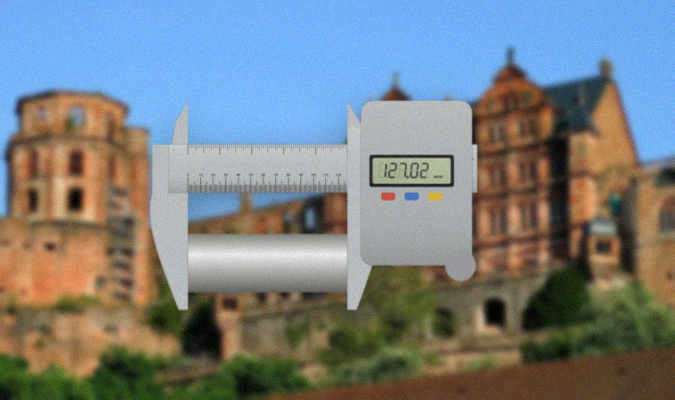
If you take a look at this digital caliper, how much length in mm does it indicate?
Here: 127.02 mm
